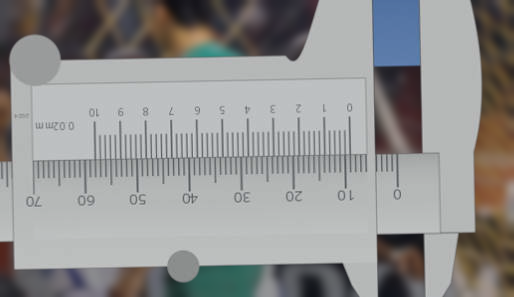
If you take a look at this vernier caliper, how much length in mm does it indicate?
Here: 9.0 mm
